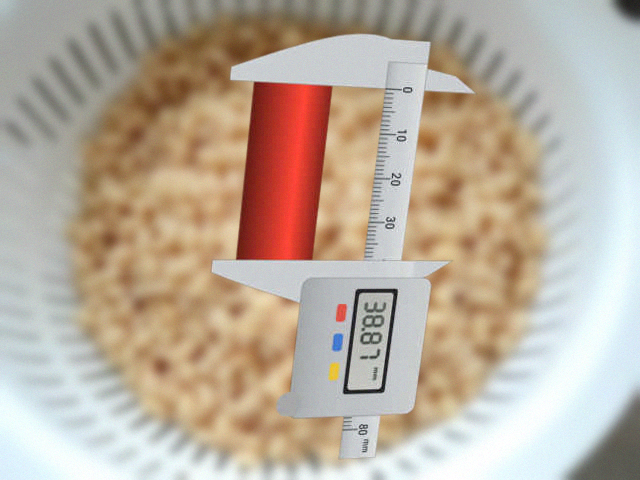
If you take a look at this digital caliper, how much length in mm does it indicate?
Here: 38.87 mm
